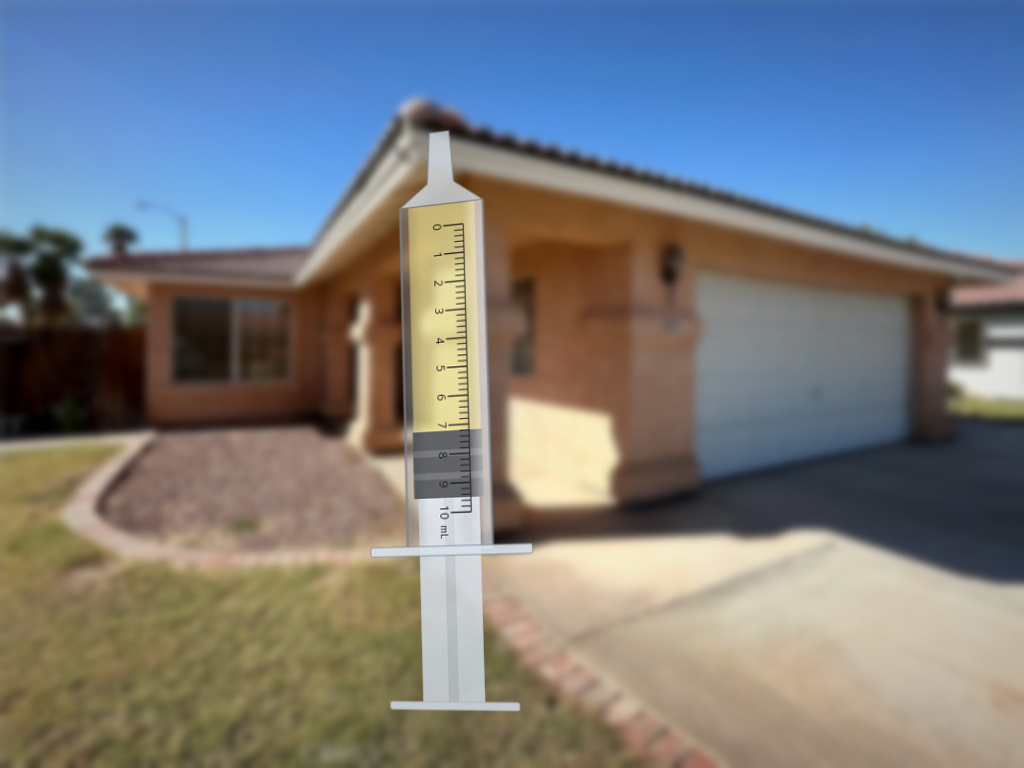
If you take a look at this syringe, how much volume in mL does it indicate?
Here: 7.2 mL
